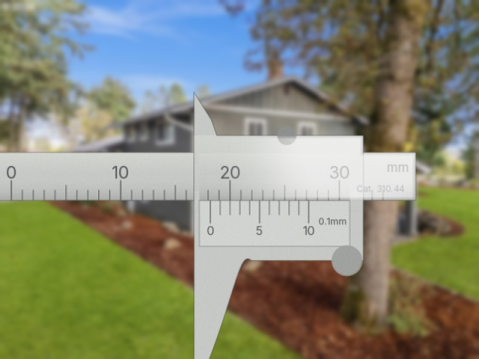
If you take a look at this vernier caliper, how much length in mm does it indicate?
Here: 18.2 mm
